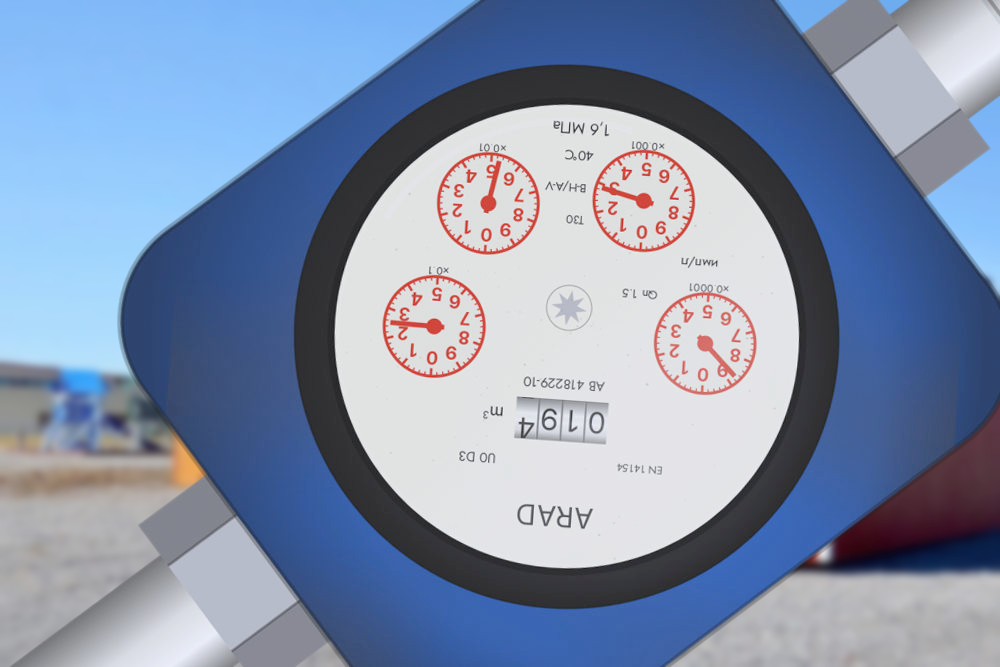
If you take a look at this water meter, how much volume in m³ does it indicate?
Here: 194.2528 m³
